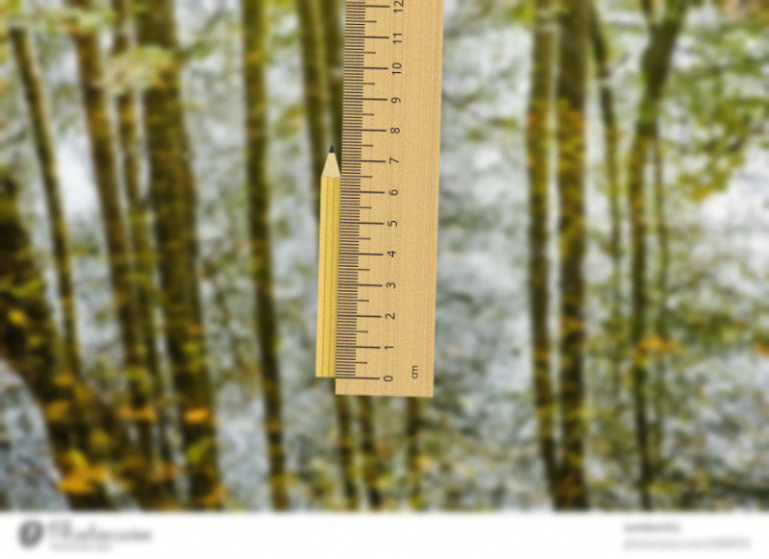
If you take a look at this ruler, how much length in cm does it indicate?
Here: 7.5 cm
